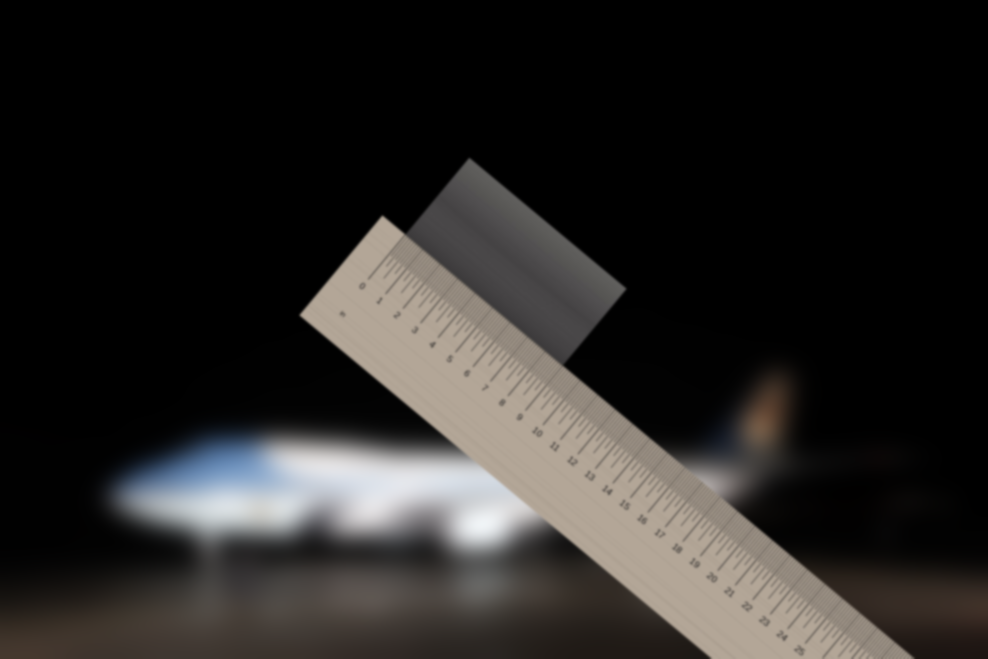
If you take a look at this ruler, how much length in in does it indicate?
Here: 9 in
